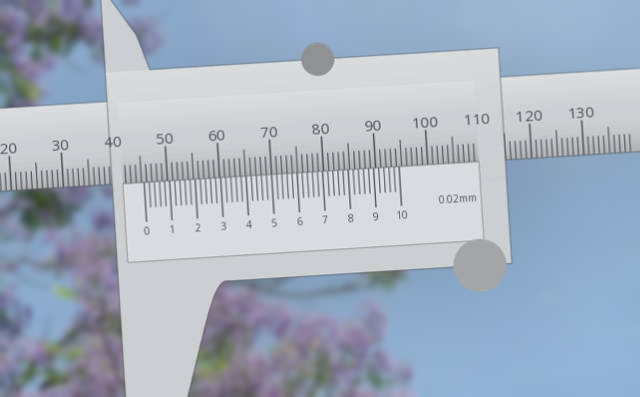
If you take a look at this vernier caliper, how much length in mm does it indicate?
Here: 45.5 mm
